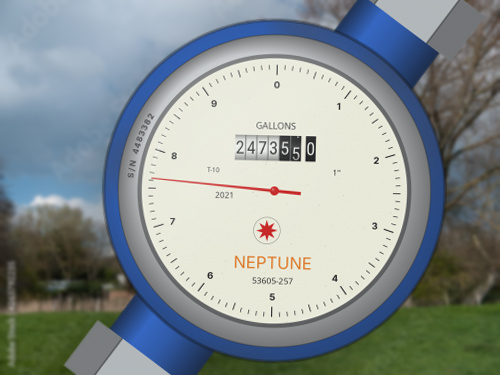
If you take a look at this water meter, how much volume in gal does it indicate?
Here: 2473547.6 gal
